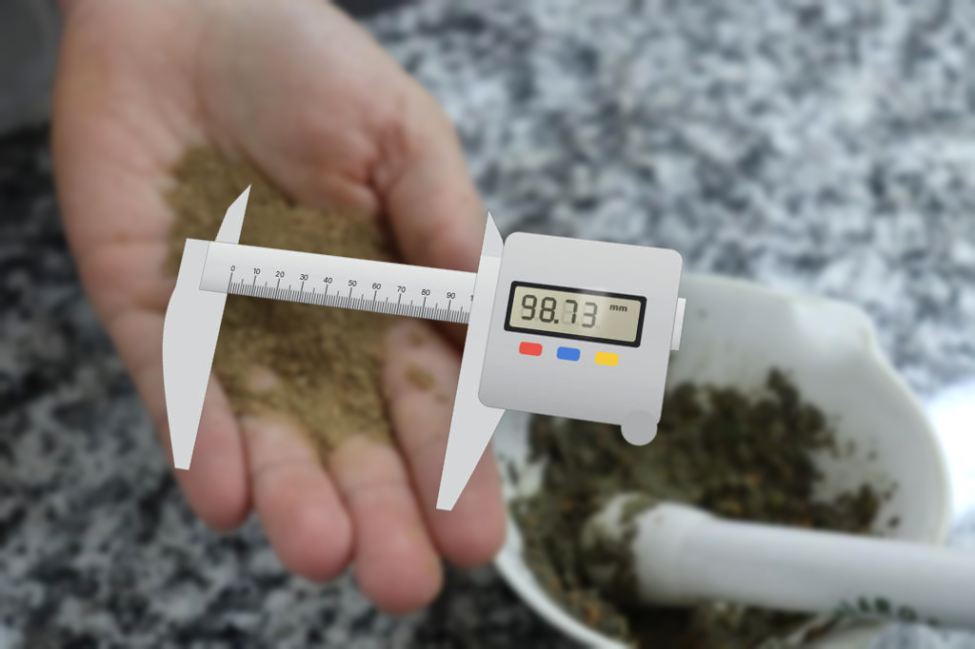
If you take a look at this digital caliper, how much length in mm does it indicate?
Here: 98.73 mm
